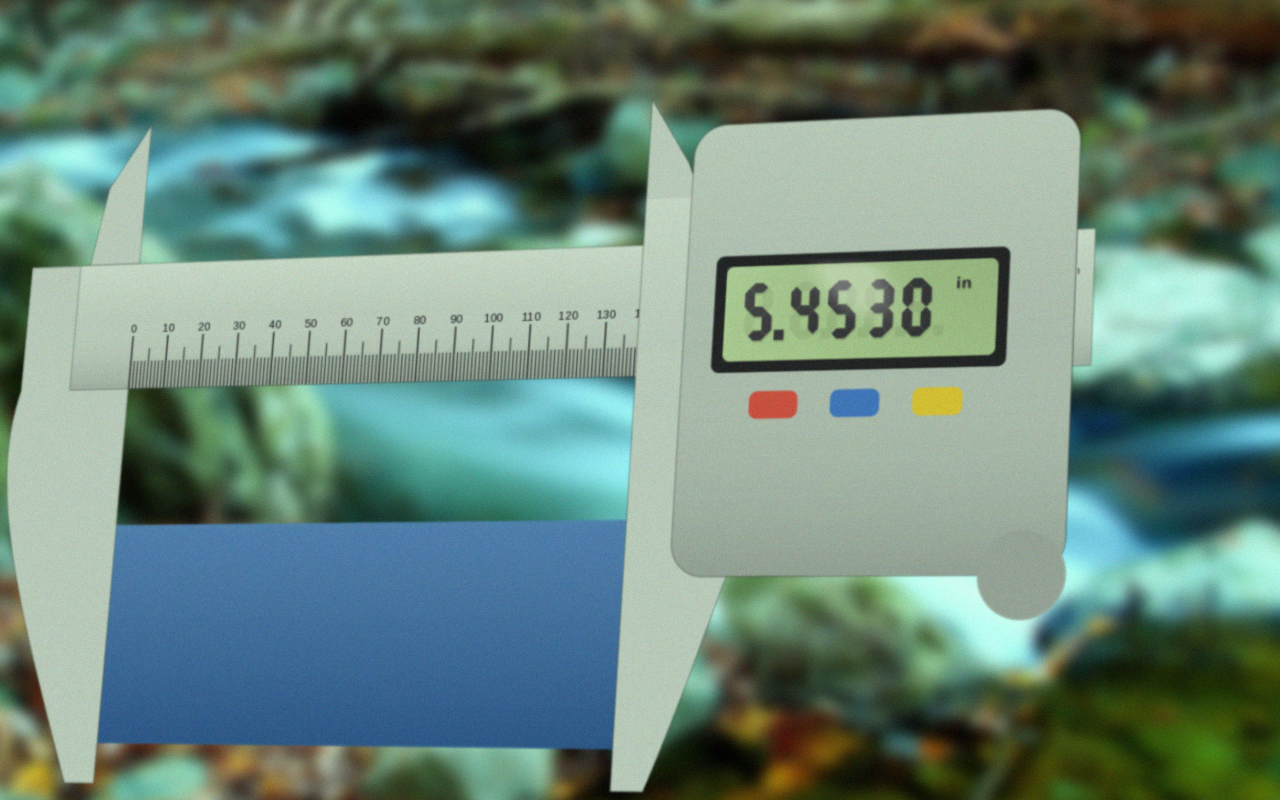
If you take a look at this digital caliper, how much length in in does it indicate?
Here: 5.4530 in
